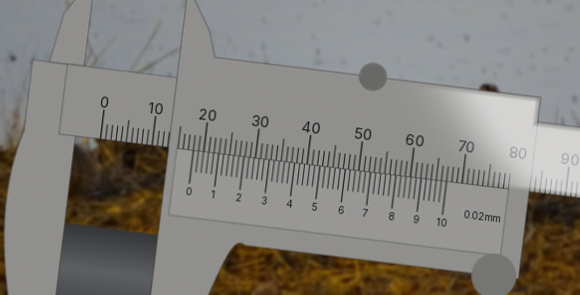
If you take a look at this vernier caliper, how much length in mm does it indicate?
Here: 18.0 mm
